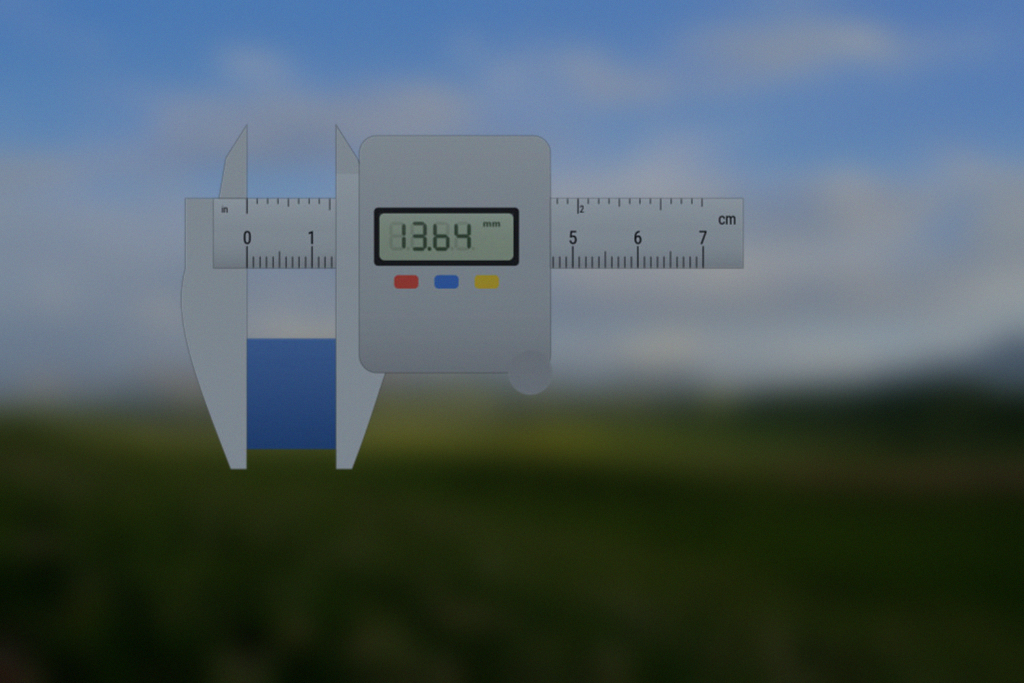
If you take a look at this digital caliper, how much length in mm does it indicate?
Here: 13.64 mm
